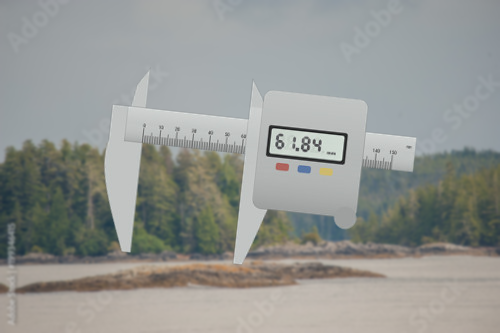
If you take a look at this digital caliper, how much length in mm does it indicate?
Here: 61.84 mm
